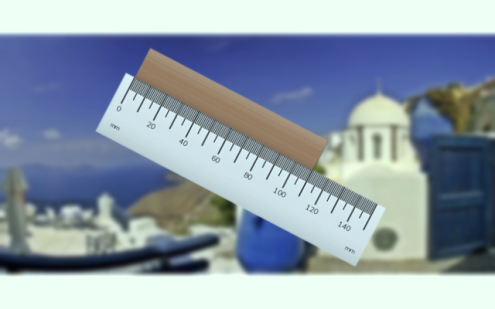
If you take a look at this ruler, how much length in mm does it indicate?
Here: 110 mm
